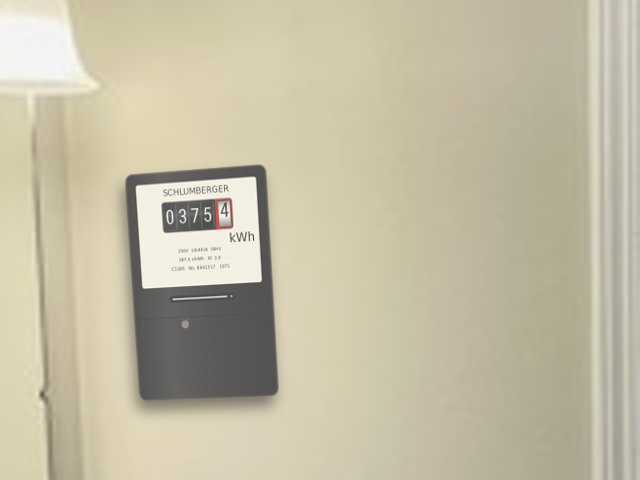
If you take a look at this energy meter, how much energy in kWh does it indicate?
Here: 375.4 kWh
